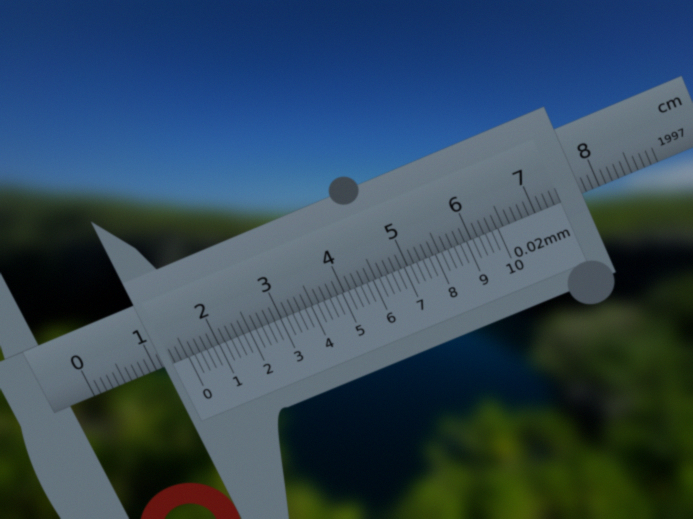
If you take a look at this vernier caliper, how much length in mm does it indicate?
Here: 15.2 mm
